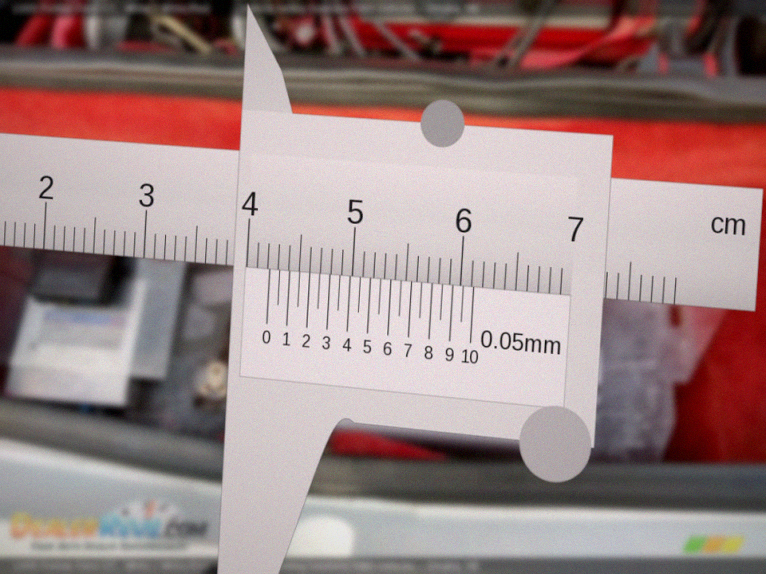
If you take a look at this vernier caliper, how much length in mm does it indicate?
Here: 42.2 mm
